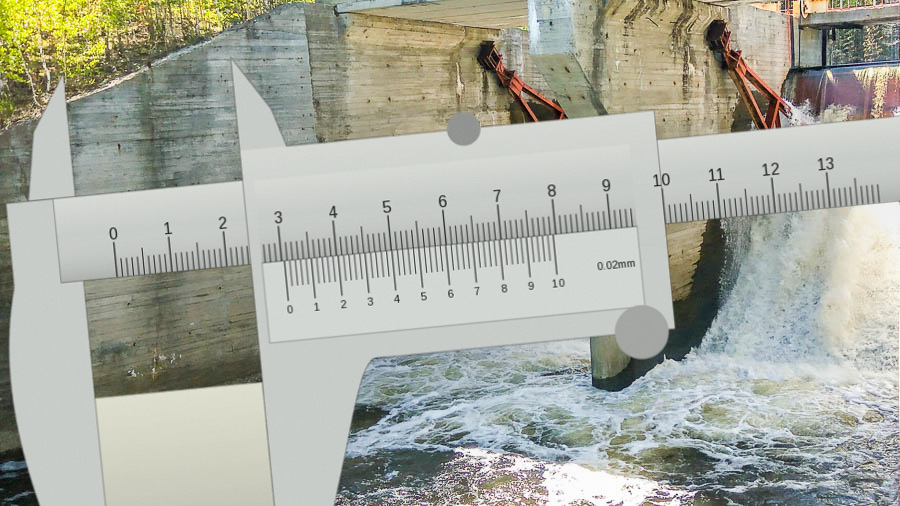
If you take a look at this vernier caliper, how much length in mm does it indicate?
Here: 30.5 mm
